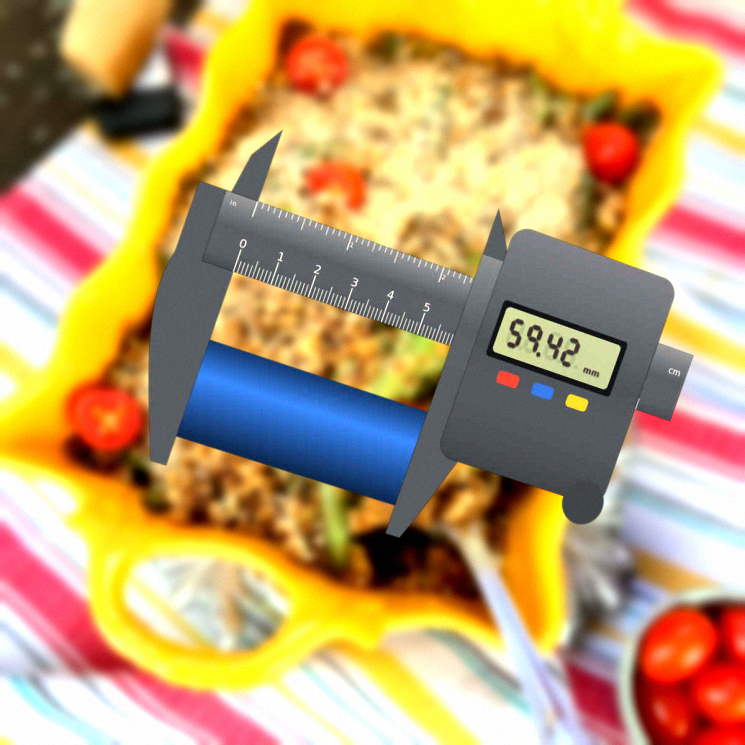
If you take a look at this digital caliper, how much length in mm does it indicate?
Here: 59.42 mm
